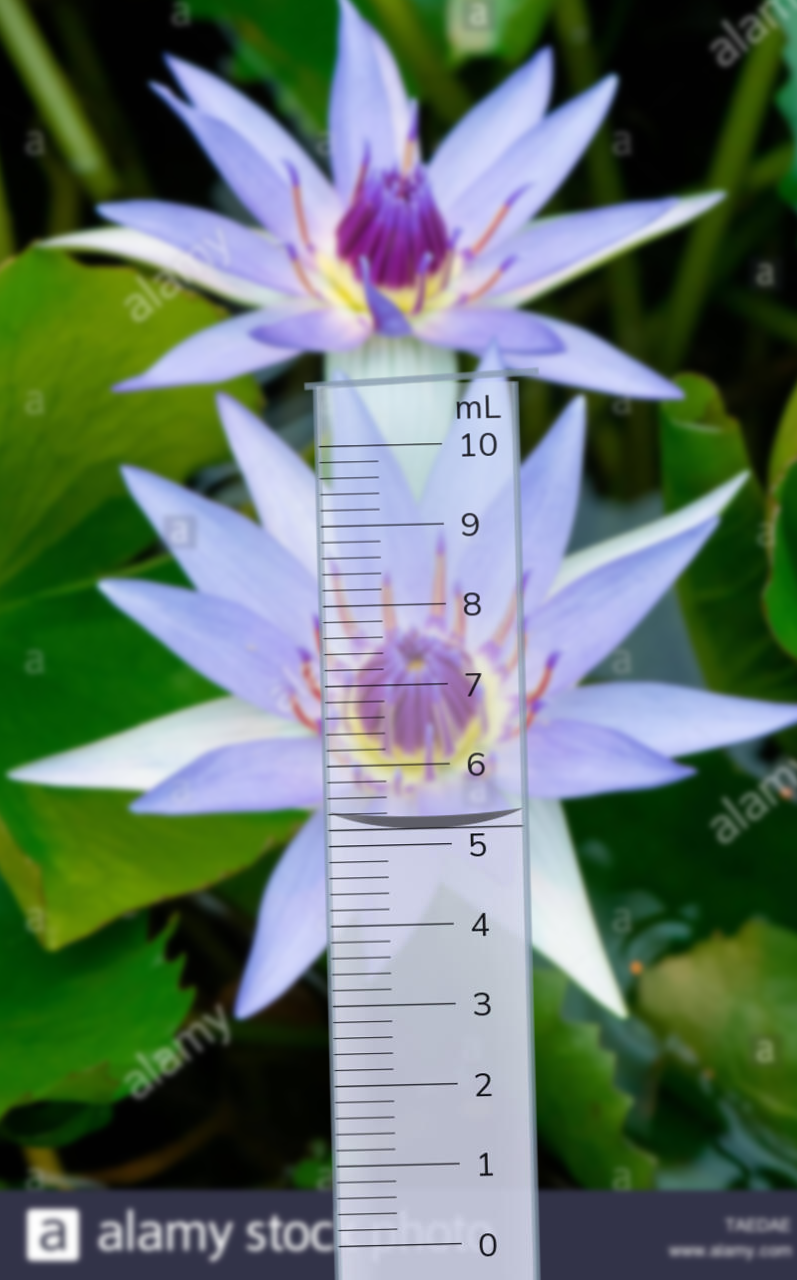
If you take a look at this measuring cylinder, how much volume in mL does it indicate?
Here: 5.2 mL
